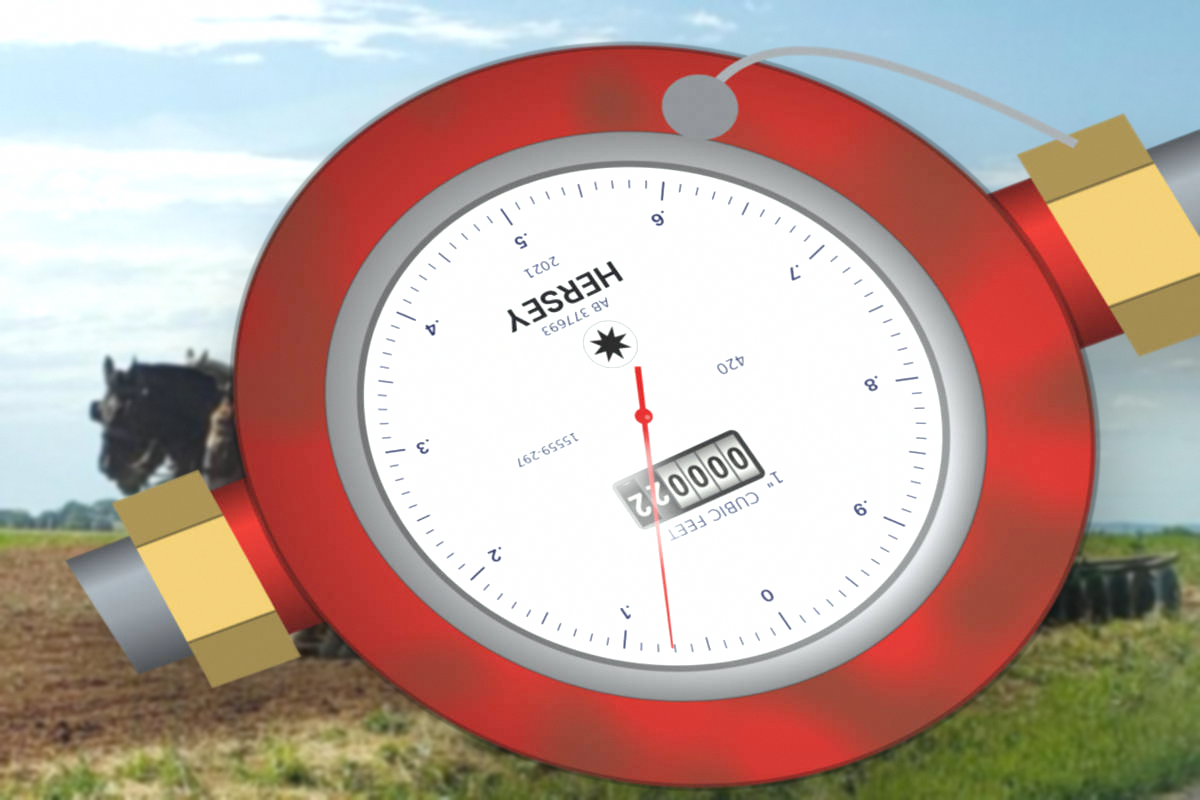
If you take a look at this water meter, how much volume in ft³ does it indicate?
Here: 22.07 ft³
